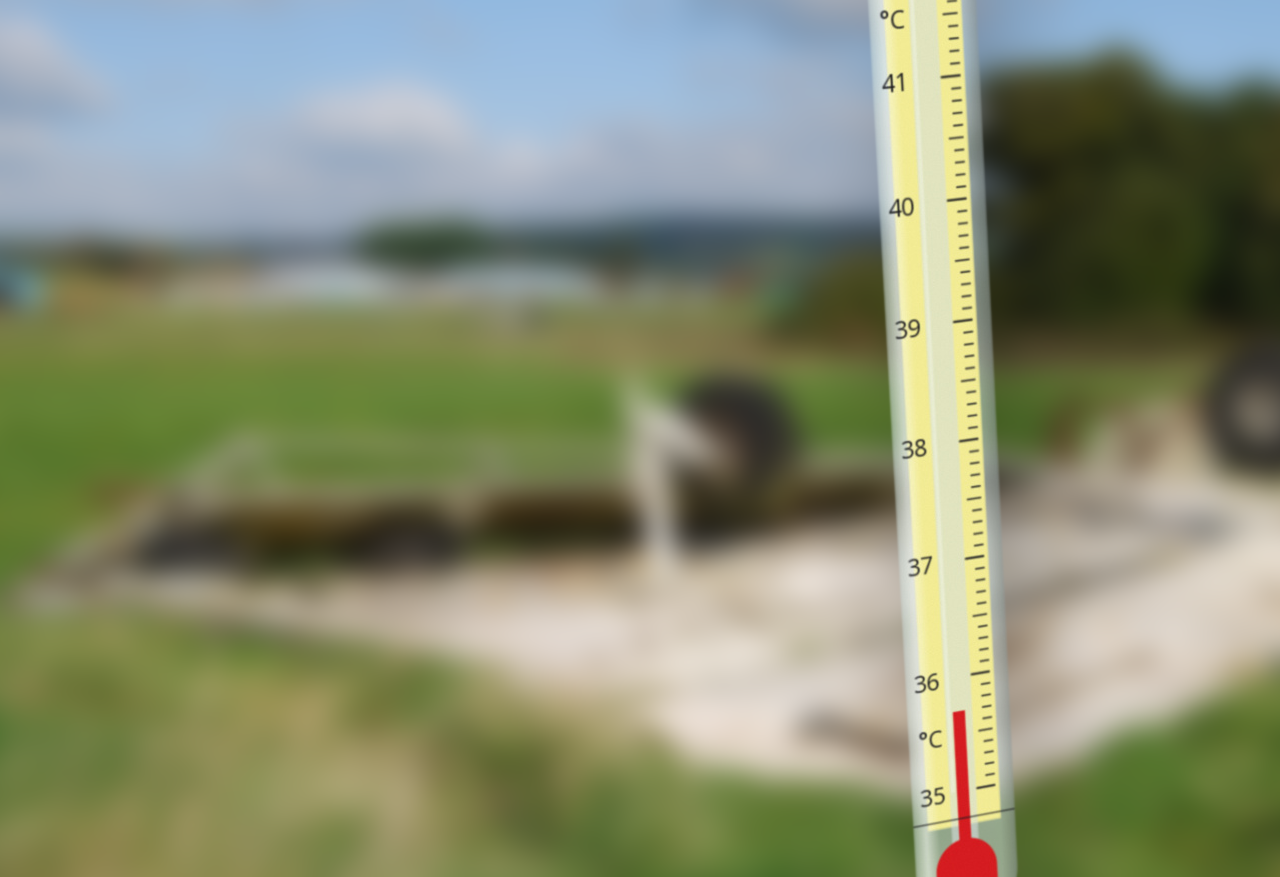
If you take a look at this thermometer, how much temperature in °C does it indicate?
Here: 35.7 °C
